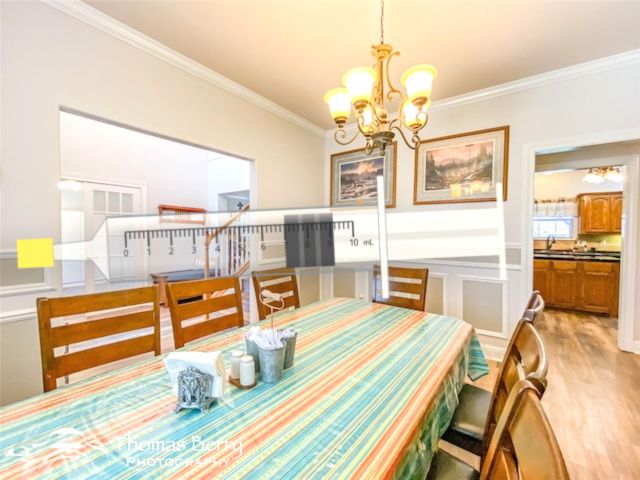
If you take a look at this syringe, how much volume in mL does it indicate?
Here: 7 mL
